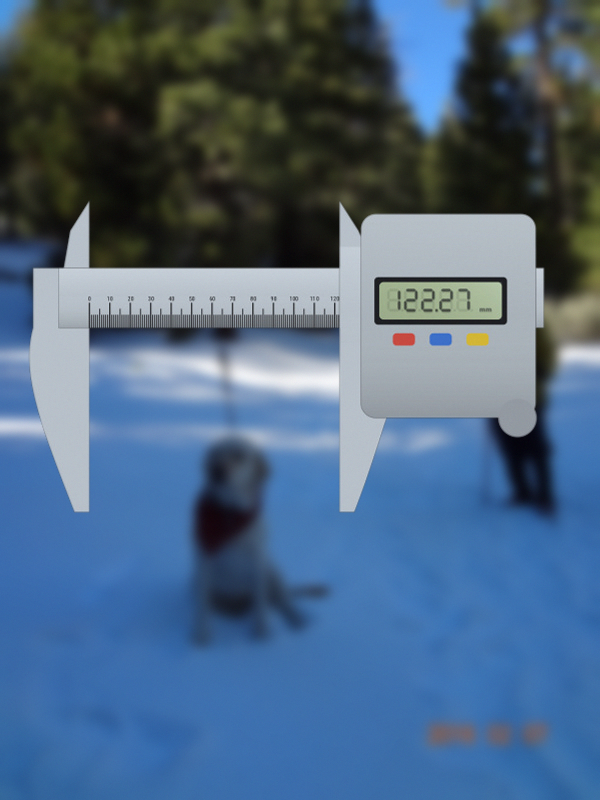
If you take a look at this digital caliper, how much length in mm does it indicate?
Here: 122.27 mm
